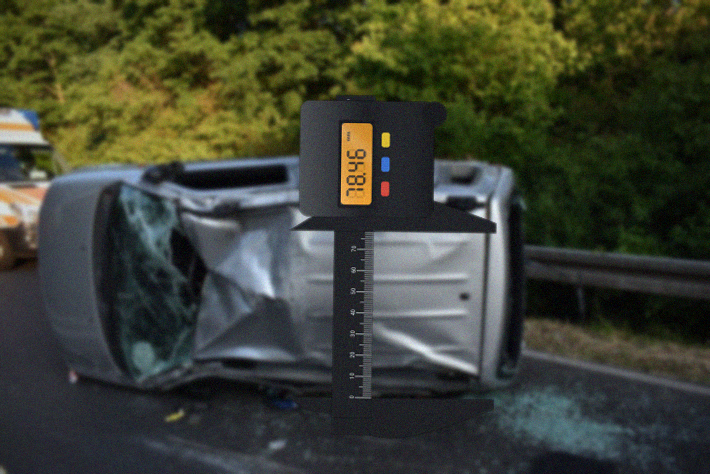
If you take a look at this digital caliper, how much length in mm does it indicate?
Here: 78.46 mm
